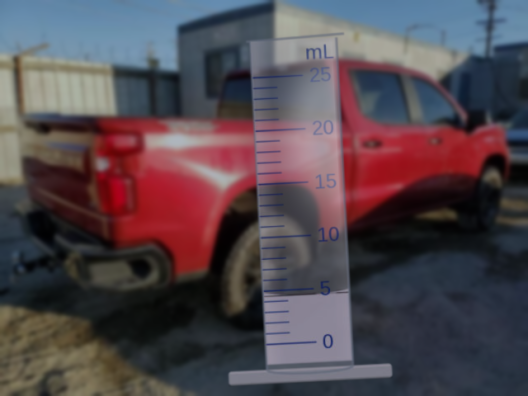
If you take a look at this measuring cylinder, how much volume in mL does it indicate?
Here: 4.5 mL
